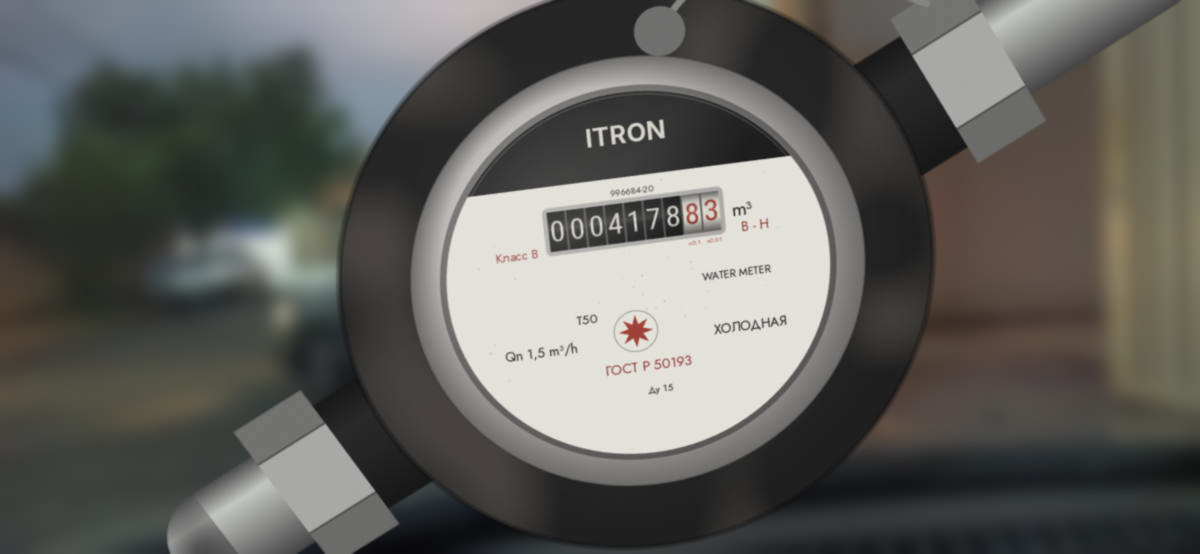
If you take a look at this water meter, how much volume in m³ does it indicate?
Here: 4178.83 m³
